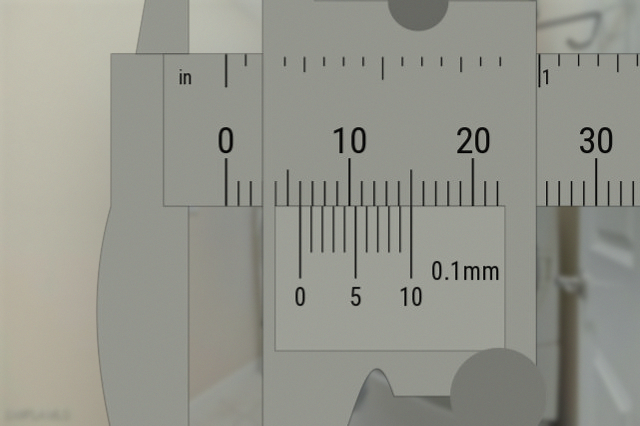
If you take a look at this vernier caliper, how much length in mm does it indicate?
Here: 6.0 mm
